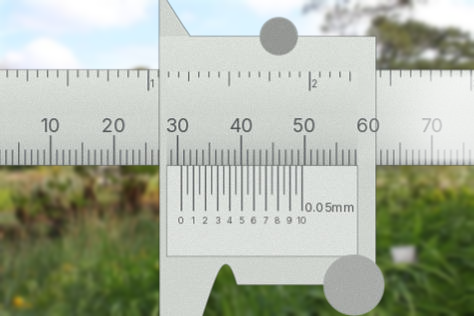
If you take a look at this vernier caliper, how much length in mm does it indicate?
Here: 30.6 mm
